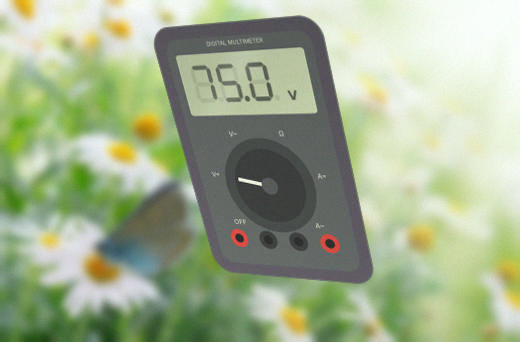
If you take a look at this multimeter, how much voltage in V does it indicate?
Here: 75.0 V
